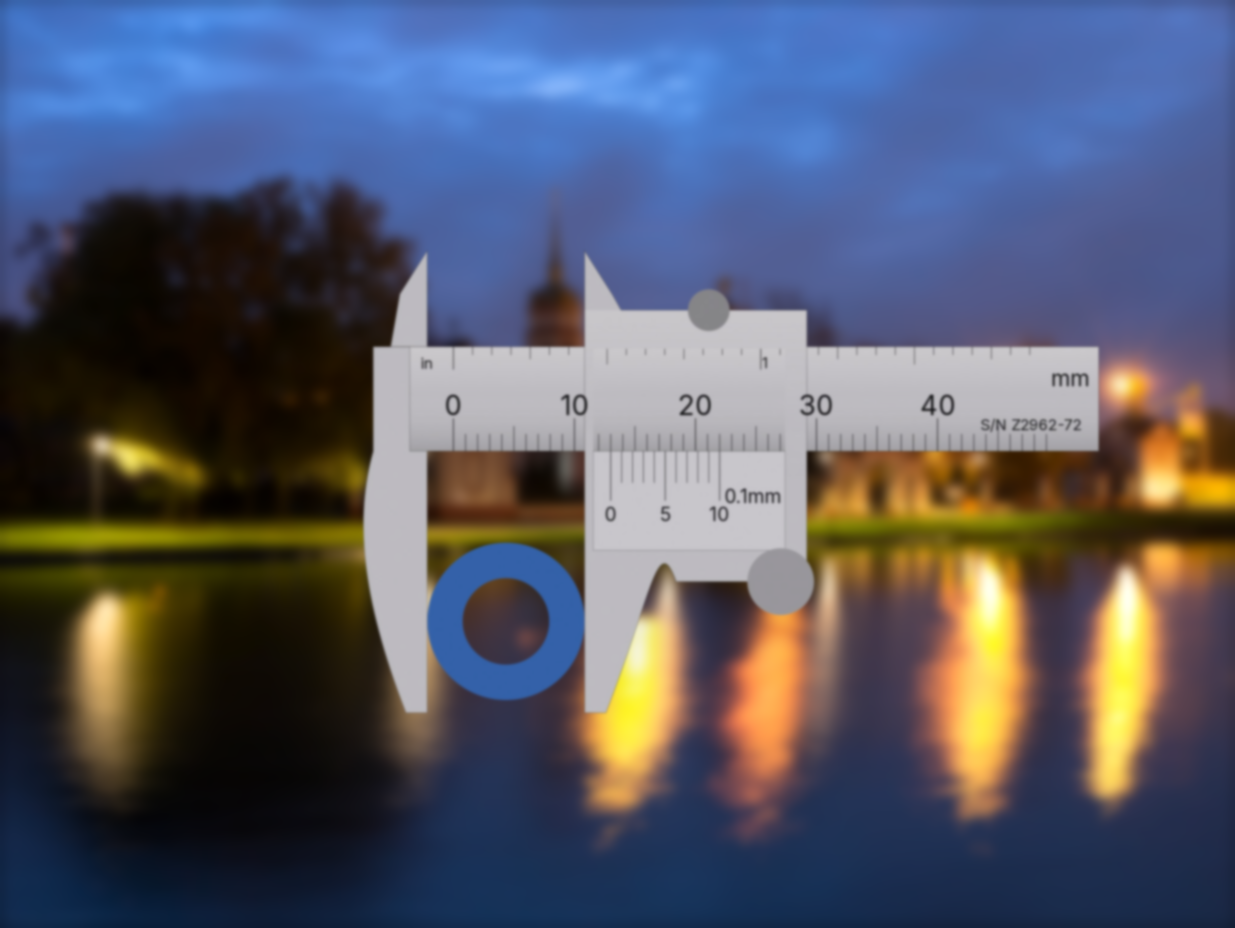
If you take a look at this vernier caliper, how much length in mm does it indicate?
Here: 13.0 mm
